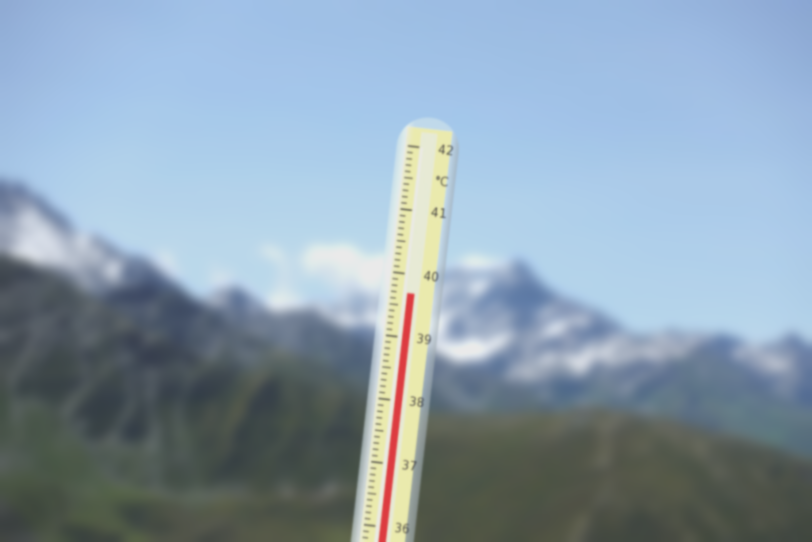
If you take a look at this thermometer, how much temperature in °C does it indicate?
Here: 39.7 °C
